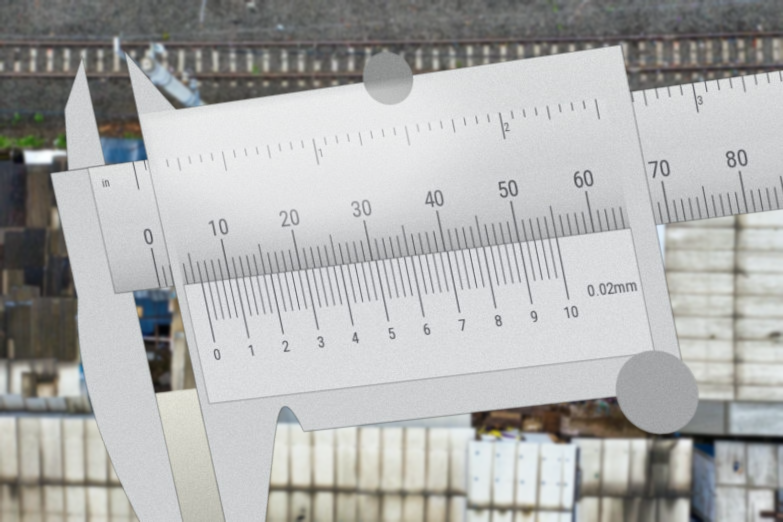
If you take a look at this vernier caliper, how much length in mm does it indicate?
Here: 6.0 mm
